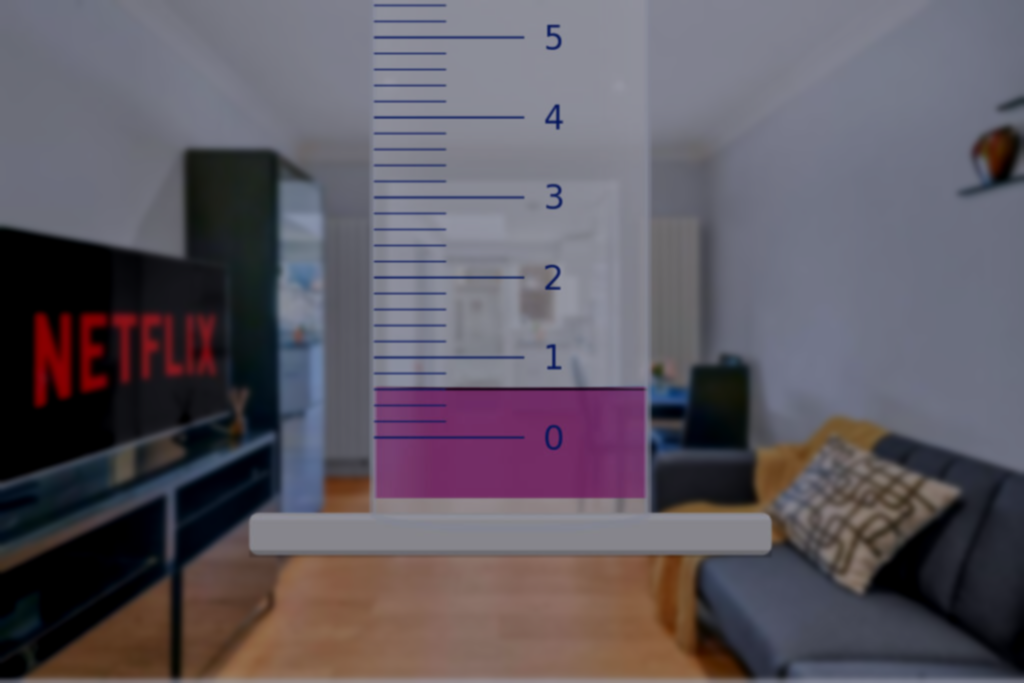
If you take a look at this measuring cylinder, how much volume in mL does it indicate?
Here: 0.6 mL
